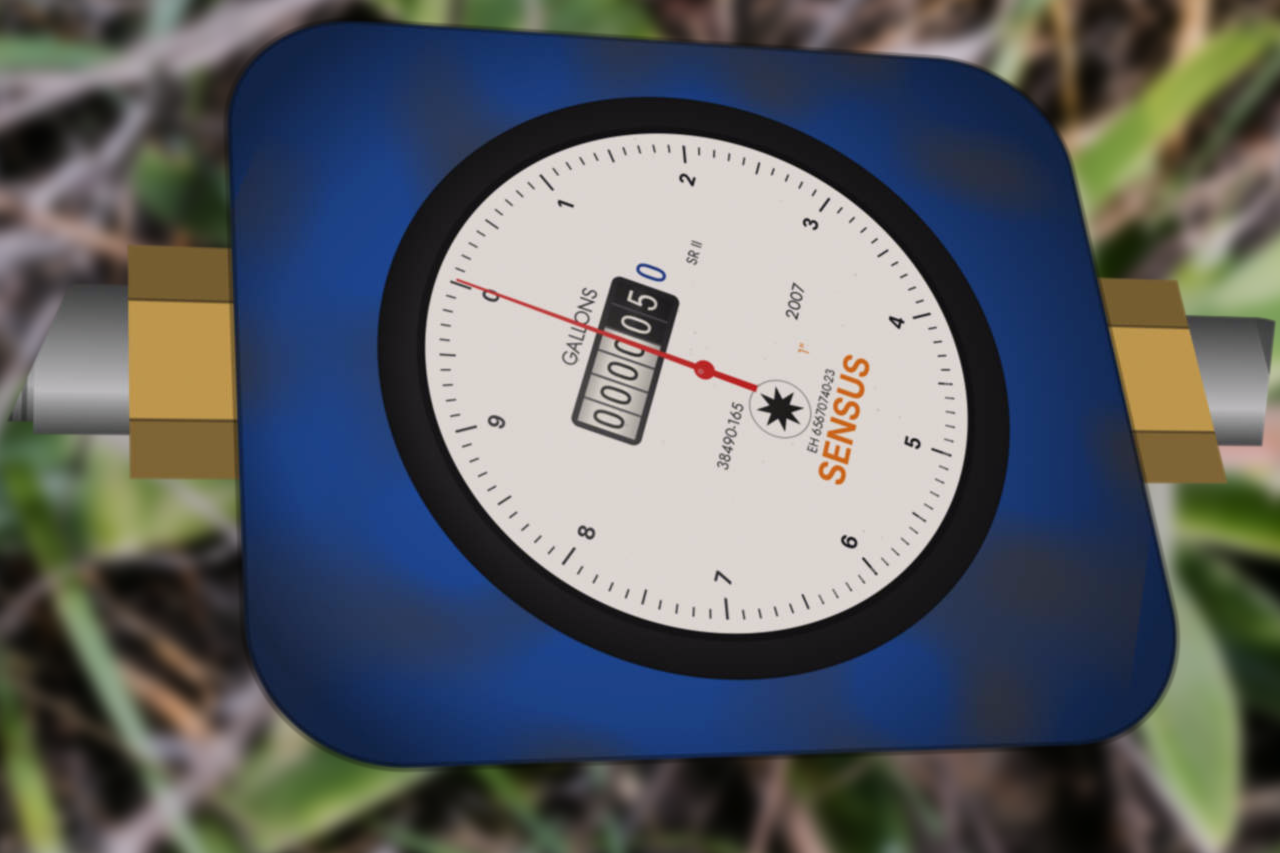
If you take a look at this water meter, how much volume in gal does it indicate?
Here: 50.0 gal
